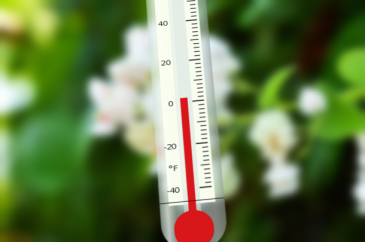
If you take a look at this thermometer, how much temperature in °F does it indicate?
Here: 2 °F
